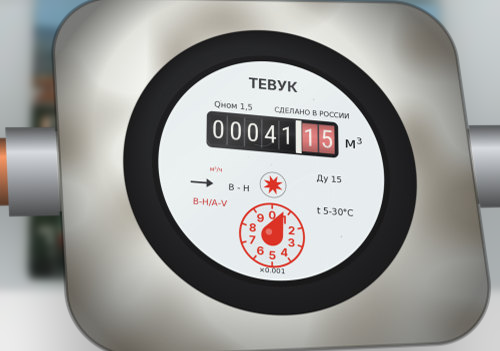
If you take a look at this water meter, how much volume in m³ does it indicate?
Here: 41.150 m³
